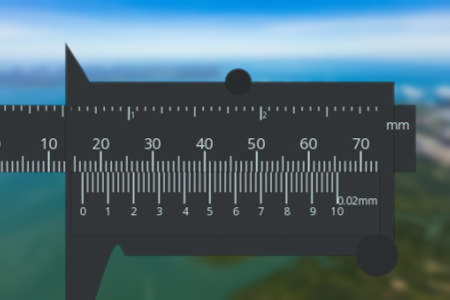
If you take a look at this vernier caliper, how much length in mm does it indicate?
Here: 16.5 mm
